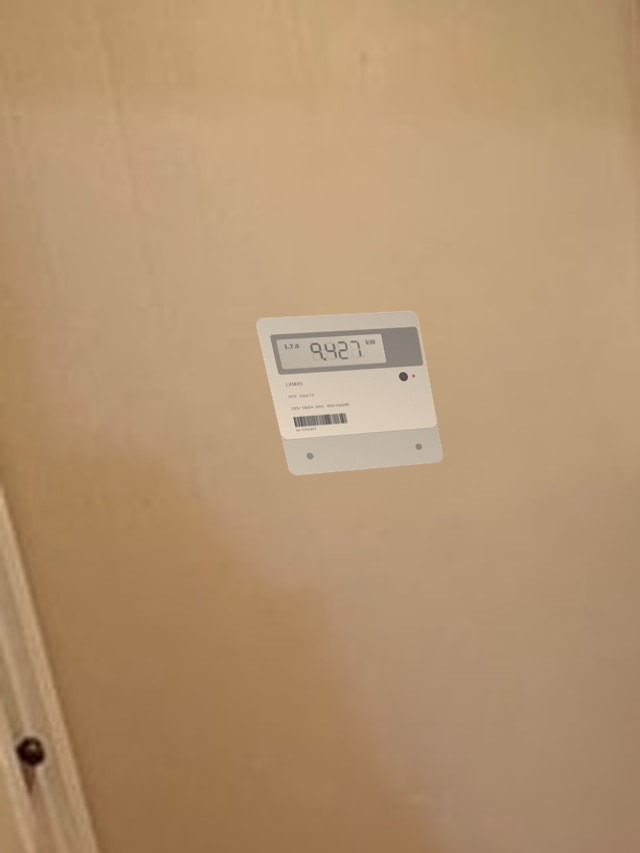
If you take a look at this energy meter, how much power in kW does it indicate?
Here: 9.427 kW
